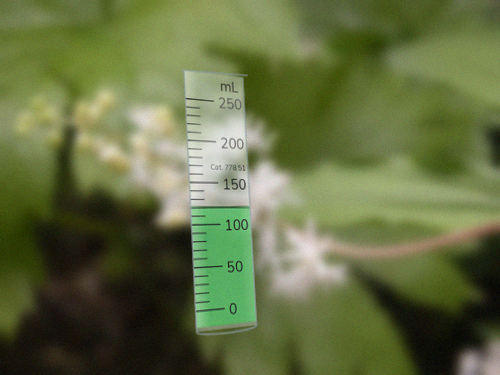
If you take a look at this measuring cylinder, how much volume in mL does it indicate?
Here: 120 mL
